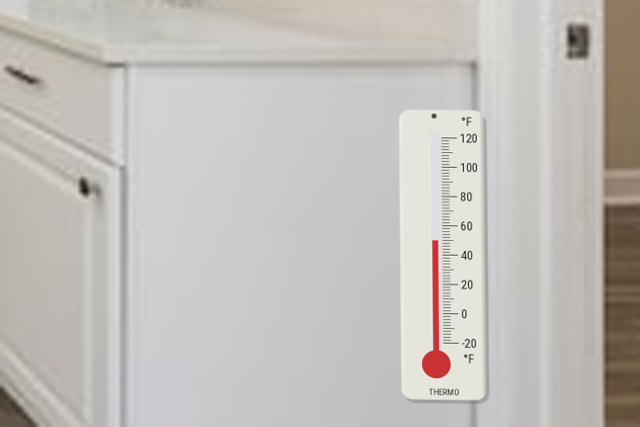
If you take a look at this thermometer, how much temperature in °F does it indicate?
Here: 50 °F
